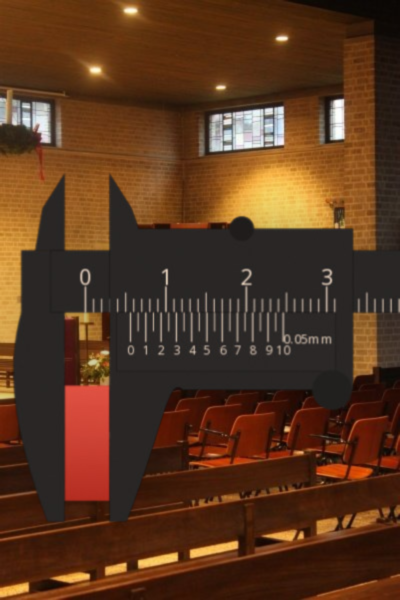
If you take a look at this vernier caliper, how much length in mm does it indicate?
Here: 5.6 mm
